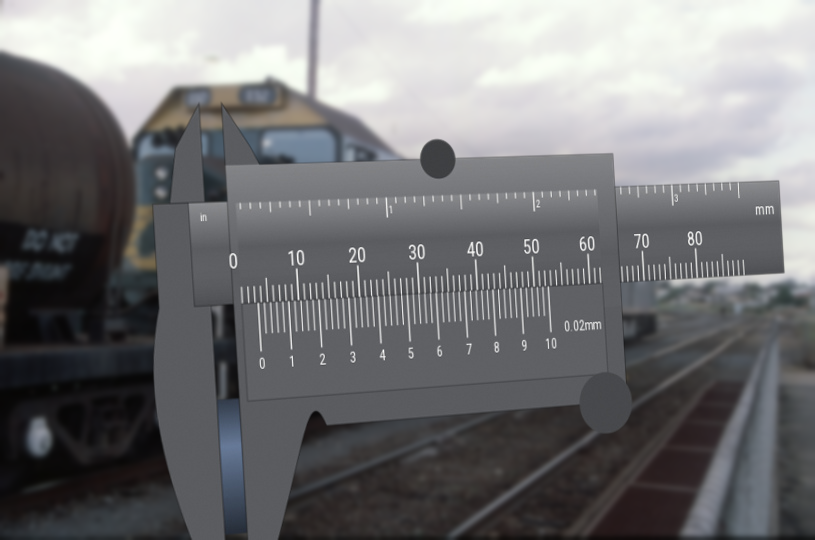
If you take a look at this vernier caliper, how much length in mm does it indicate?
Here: 3.5 mm
